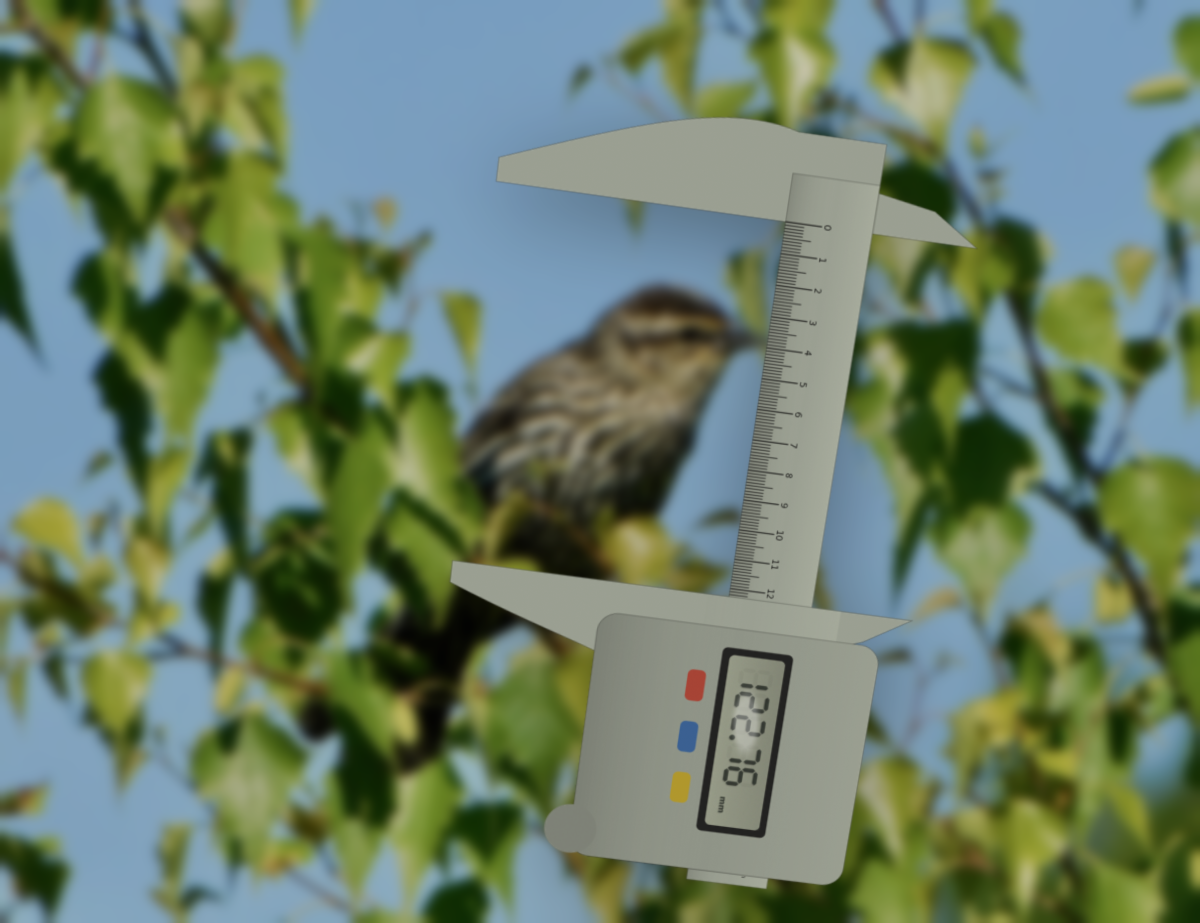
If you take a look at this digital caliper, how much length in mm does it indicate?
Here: 122.76 mm
